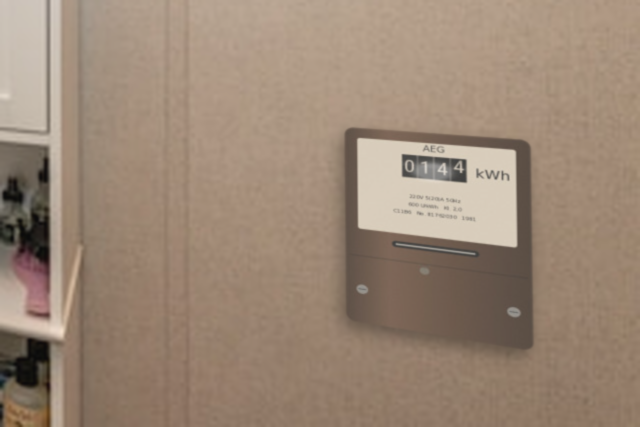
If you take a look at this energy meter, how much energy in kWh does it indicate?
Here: 144 kWh
